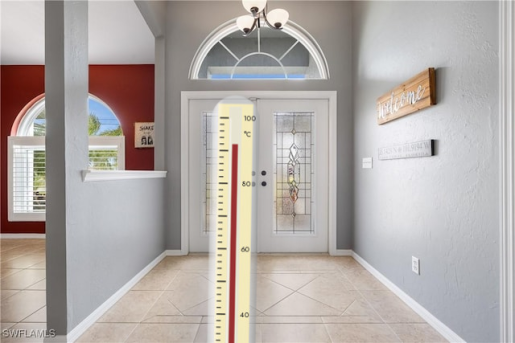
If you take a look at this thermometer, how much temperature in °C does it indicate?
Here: 92 °C
